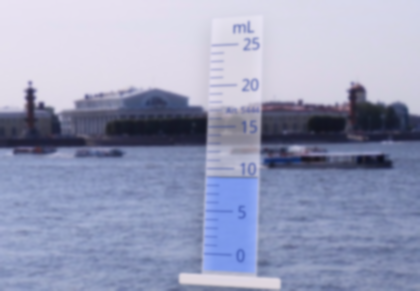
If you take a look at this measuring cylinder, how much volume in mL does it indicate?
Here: 9 mL
